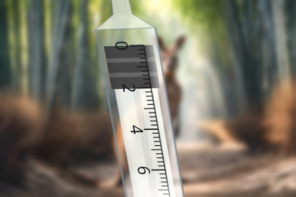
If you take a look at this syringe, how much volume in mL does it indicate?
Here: 0 mL
